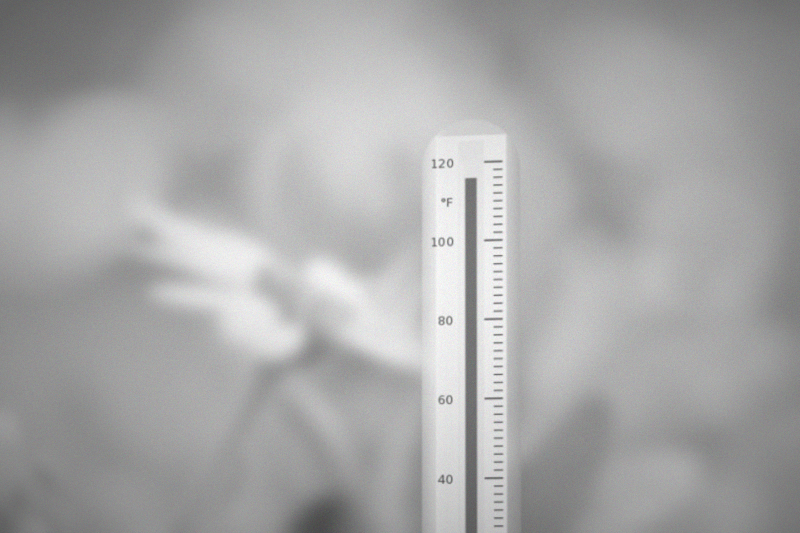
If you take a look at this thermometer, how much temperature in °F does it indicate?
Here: 116 °F
